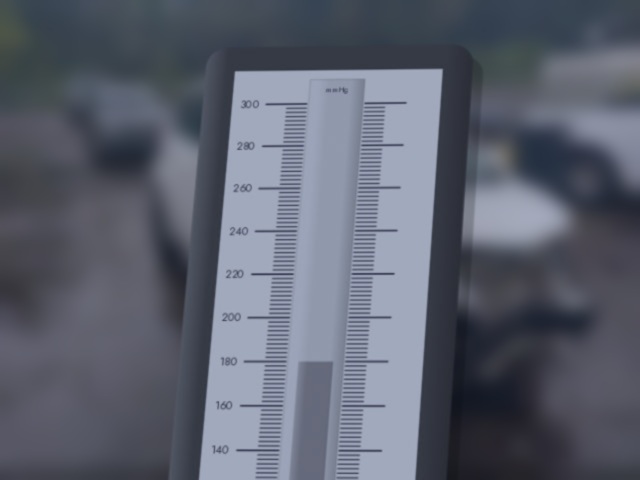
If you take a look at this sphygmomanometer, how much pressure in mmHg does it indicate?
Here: 180 mmHg
